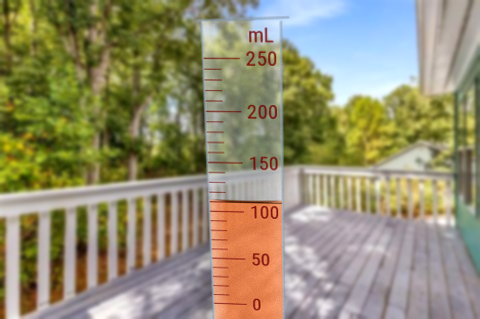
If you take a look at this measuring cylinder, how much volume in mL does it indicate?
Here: 110 mL
